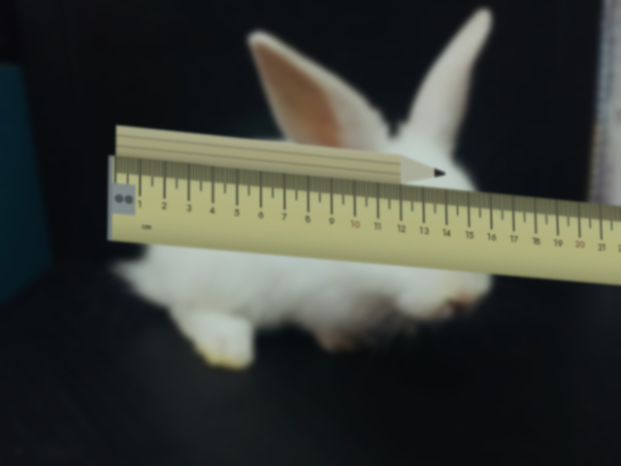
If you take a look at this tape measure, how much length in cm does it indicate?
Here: 14 cm
